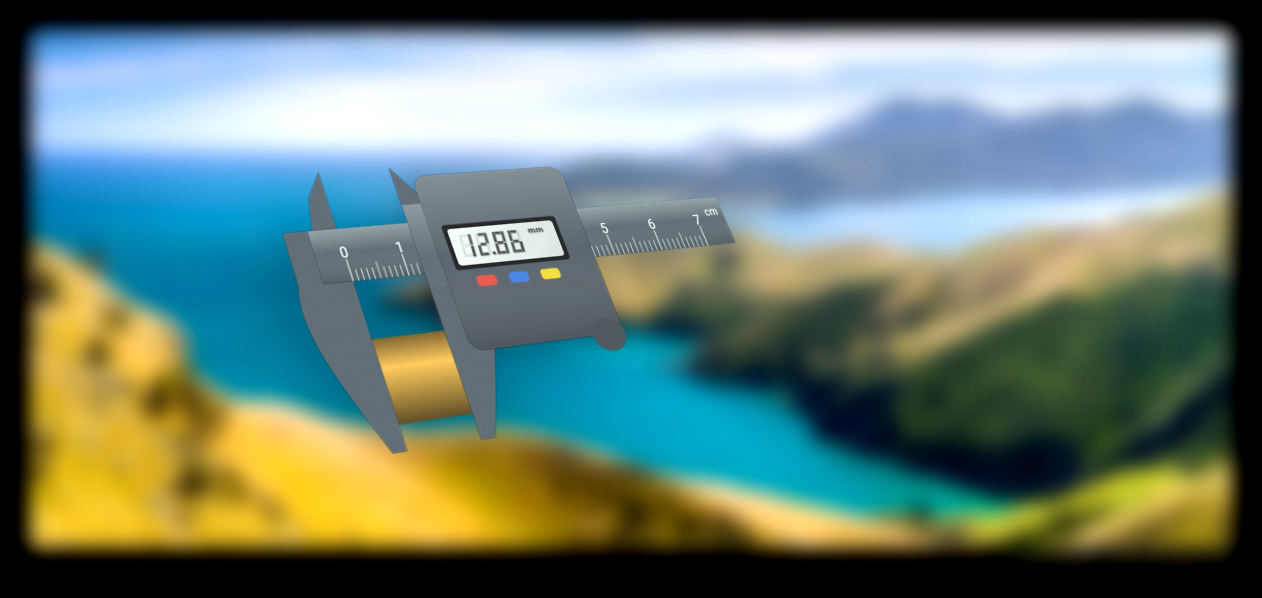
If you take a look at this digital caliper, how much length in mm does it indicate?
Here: 12.86 mm
